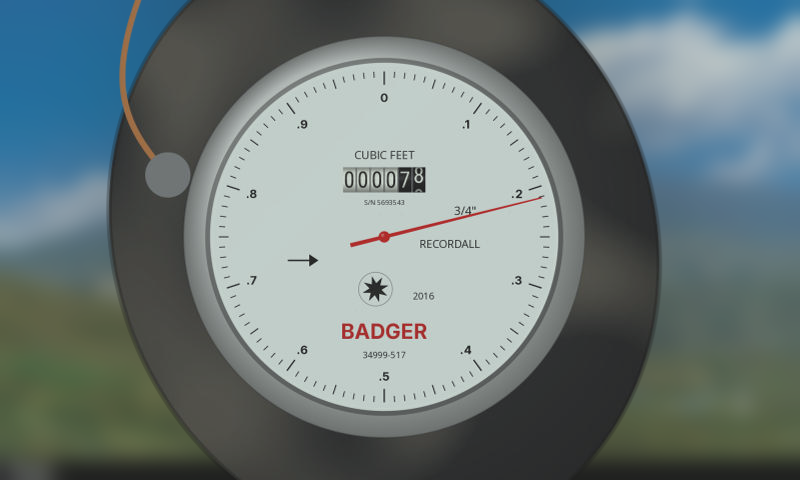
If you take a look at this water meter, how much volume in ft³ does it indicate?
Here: 78.21 ft³
